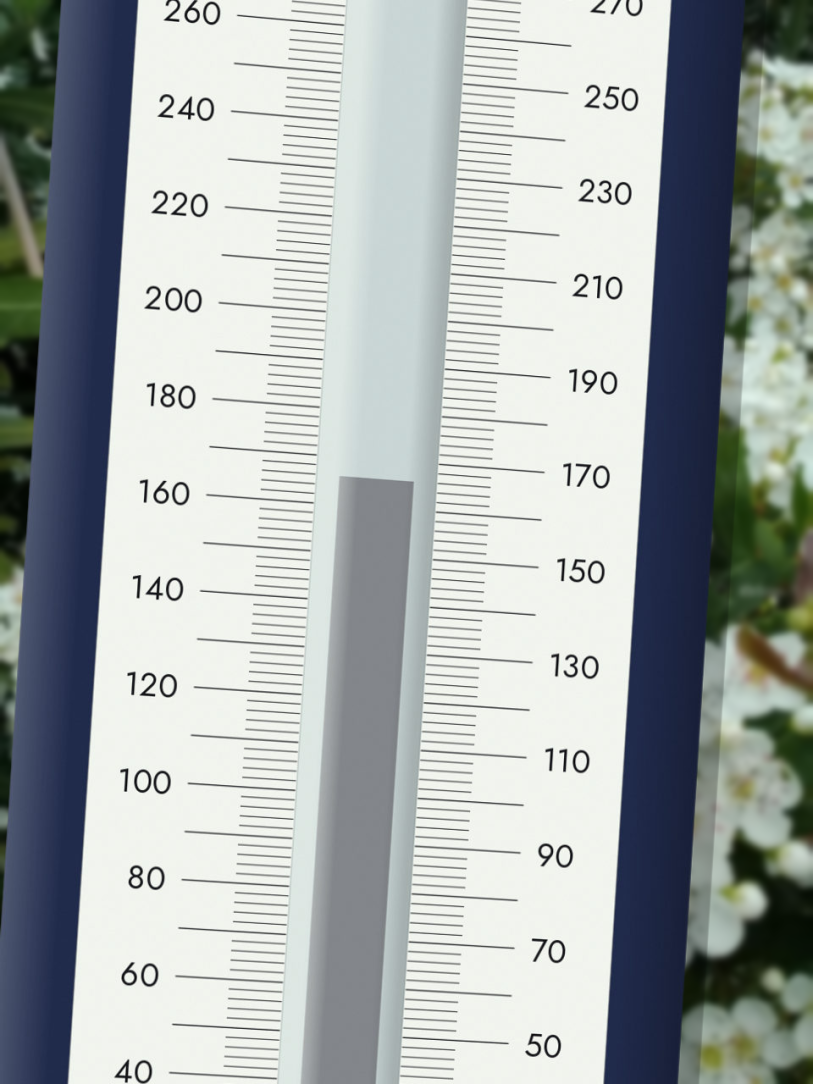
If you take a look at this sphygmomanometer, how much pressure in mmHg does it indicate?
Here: 166 mmHg
